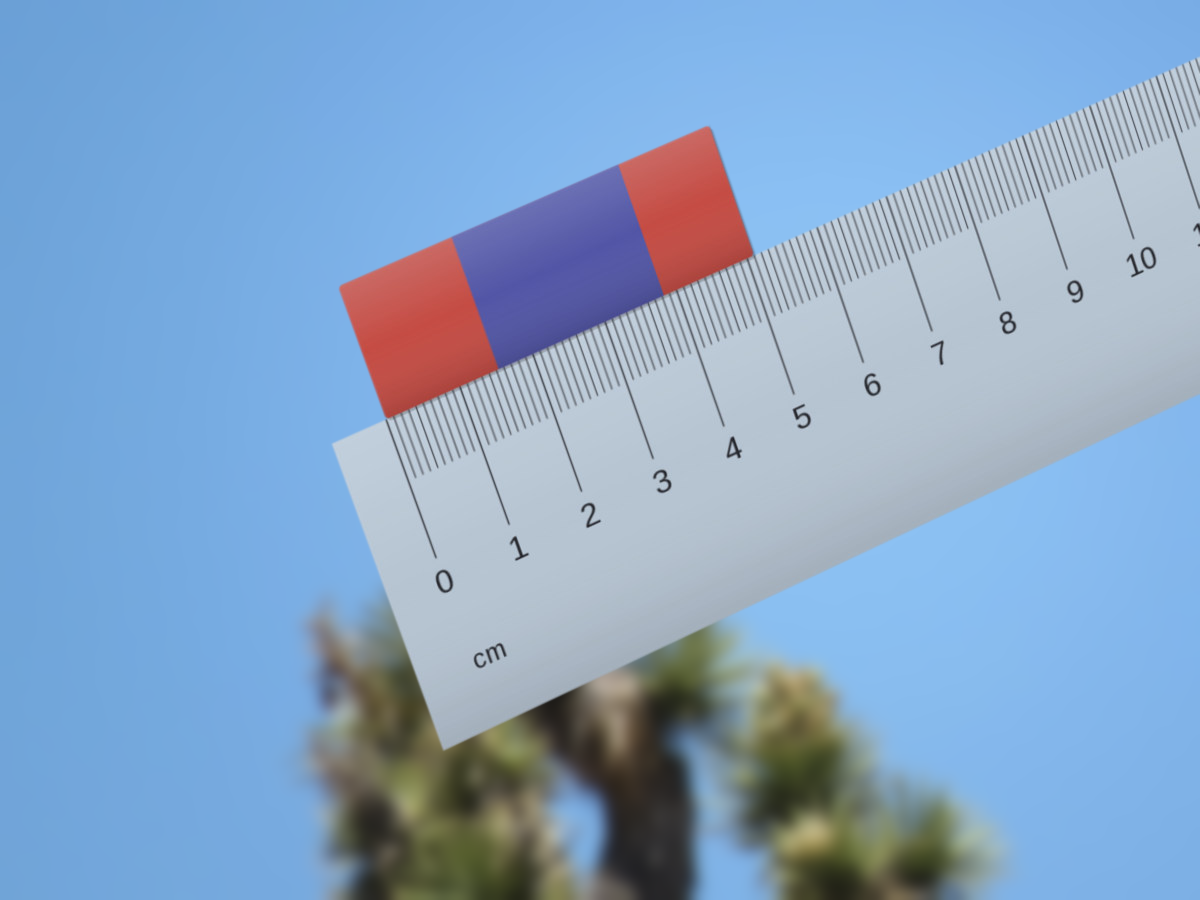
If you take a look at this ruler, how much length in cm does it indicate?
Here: 5.1 cm
